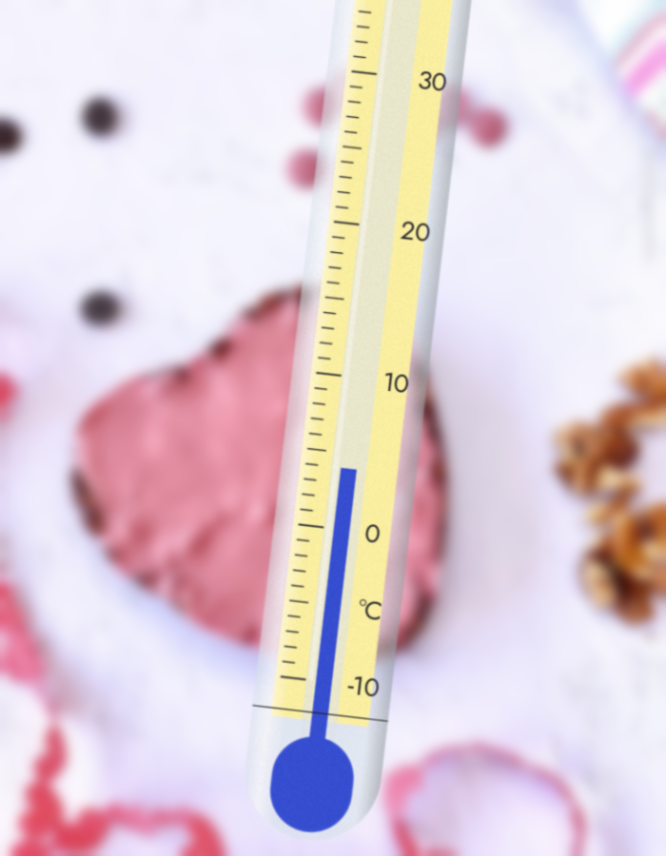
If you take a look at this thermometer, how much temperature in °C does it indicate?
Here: 4 °C
